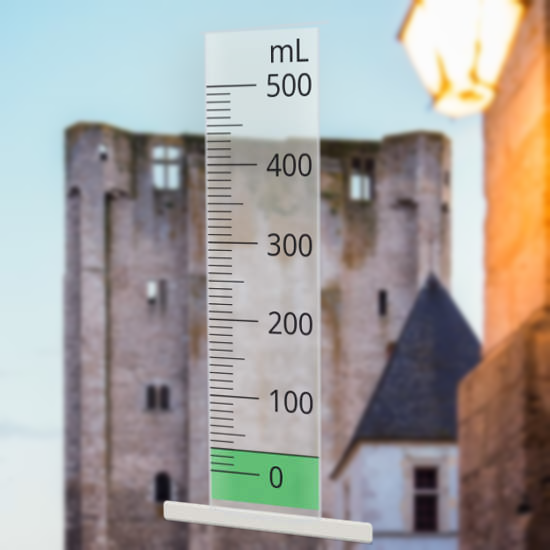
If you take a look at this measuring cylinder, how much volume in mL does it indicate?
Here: 30 mL
